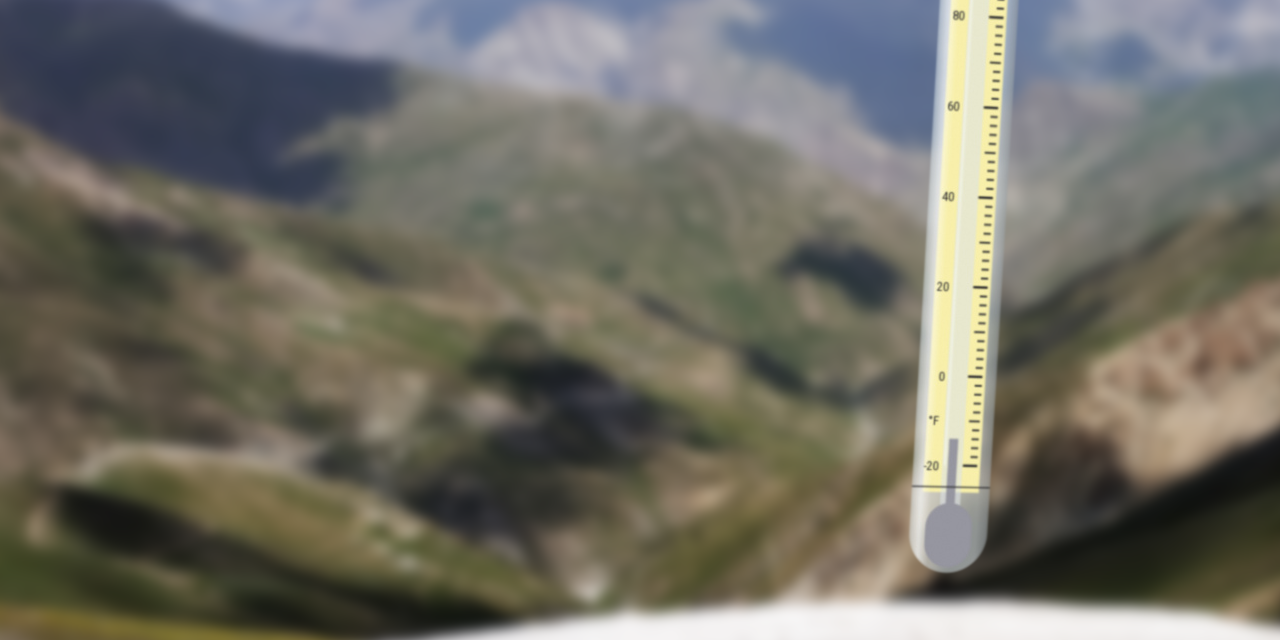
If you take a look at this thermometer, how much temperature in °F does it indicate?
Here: -14 °F
